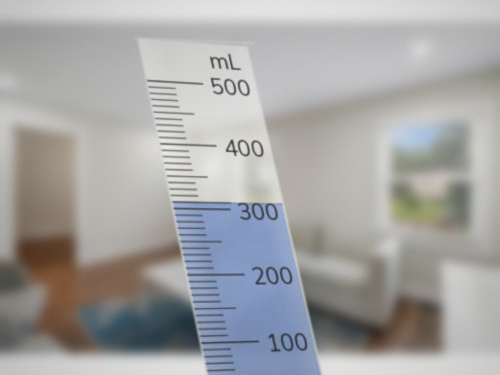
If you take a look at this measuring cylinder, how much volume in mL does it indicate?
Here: 310 mL
